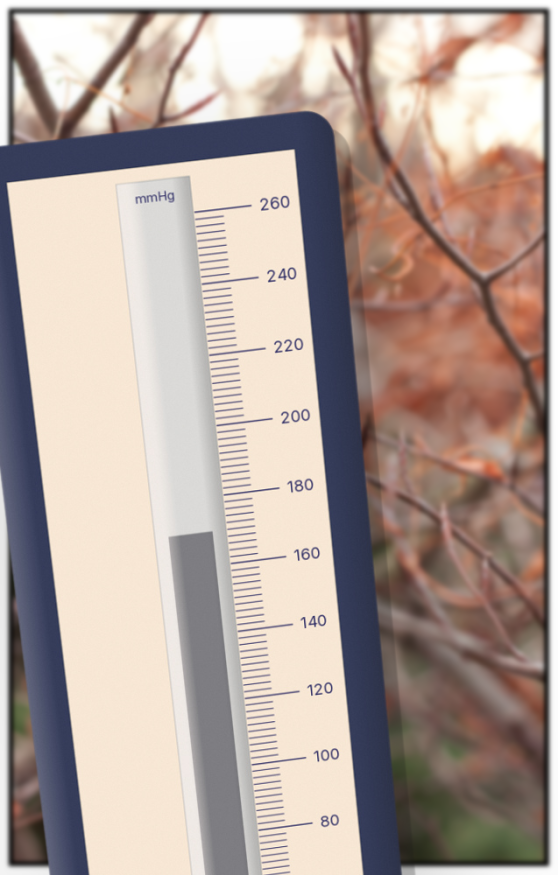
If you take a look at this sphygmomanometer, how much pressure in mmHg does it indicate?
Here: 170 mmHg
